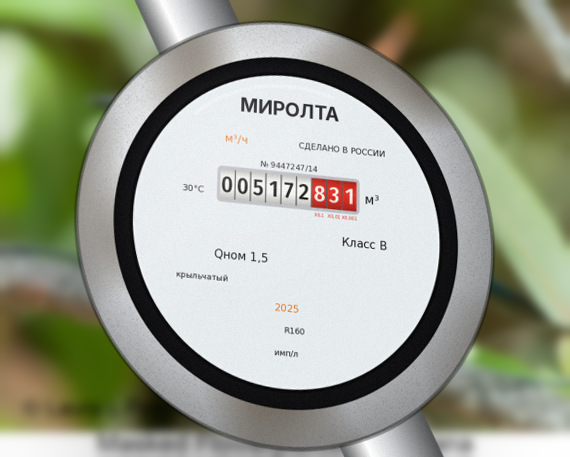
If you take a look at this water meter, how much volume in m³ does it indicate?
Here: 5172.831 m³
